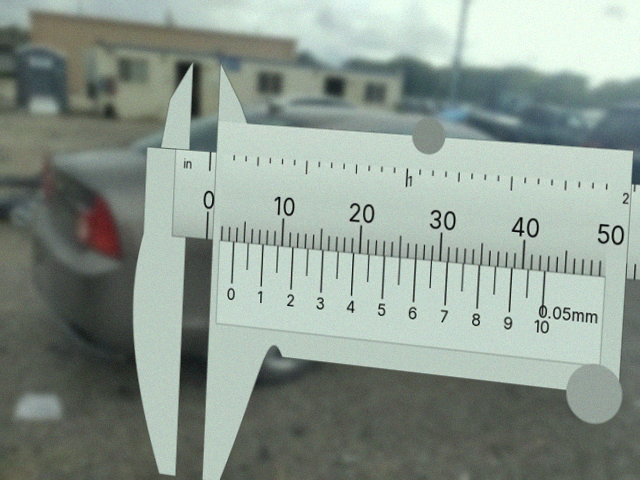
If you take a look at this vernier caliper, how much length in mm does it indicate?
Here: 3.6 mm
